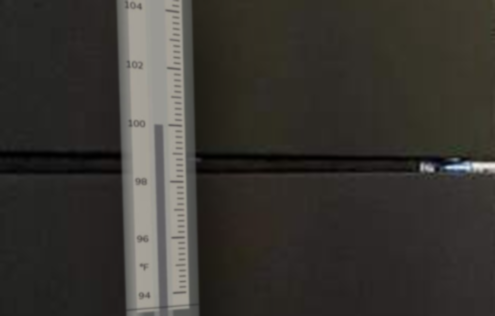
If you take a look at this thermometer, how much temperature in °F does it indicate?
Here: 100 °F
